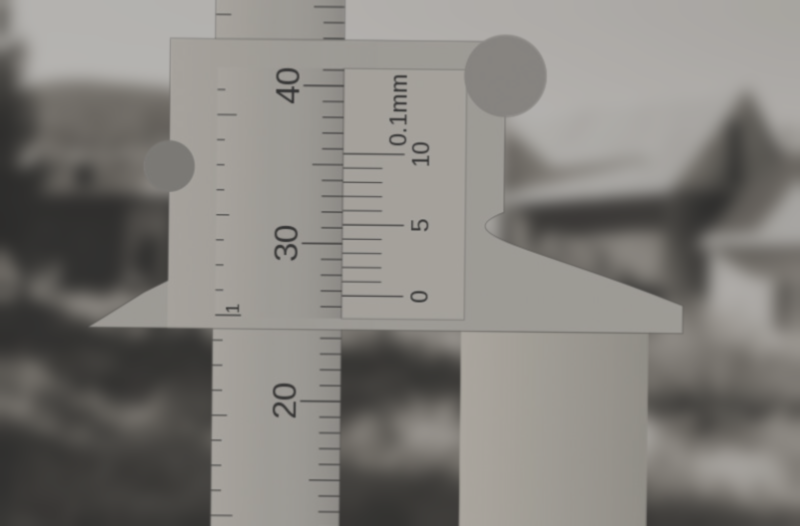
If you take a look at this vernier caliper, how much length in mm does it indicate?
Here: 26.7 mm
